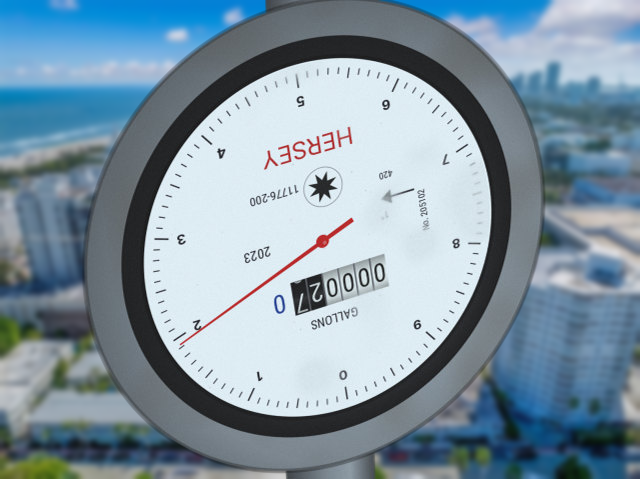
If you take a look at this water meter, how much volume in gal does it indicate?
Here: 271.9 gal
